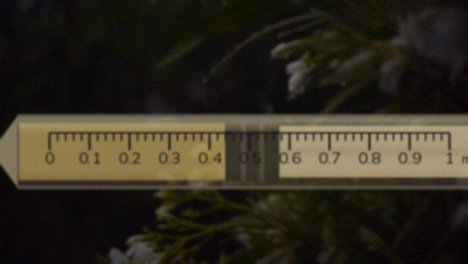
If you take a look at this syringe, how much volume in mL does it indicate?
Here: 0.44 mL
